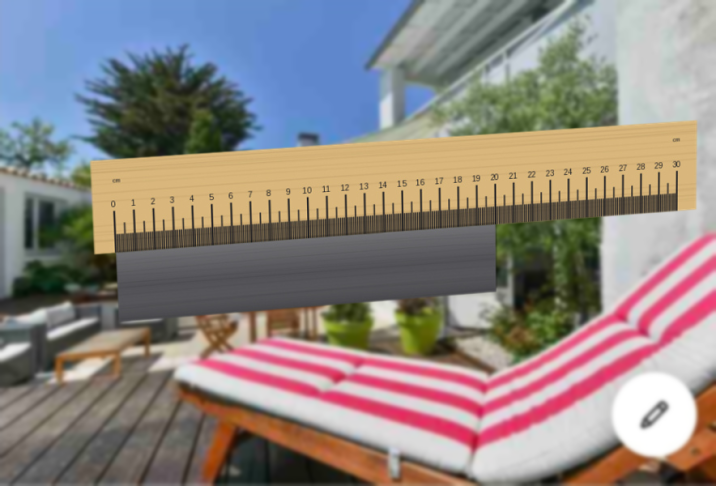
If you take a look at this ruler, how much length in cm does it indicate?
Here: 20 cm
